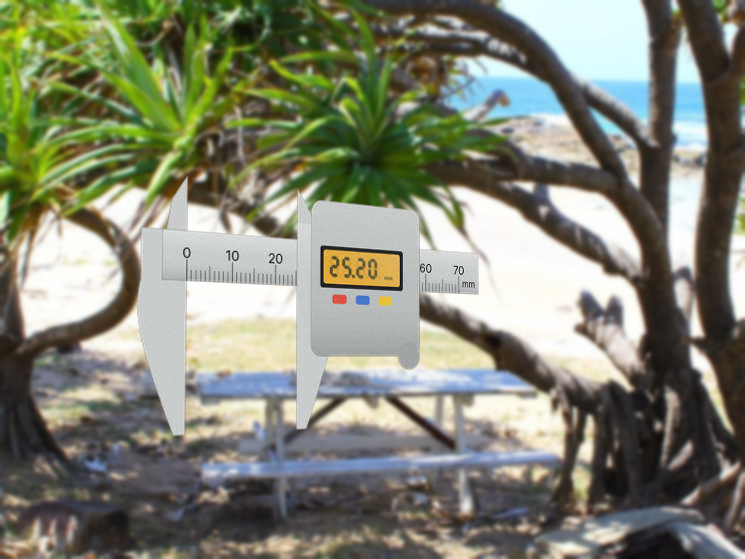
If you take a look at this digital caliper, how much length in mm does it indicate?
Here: 25.20 mm
